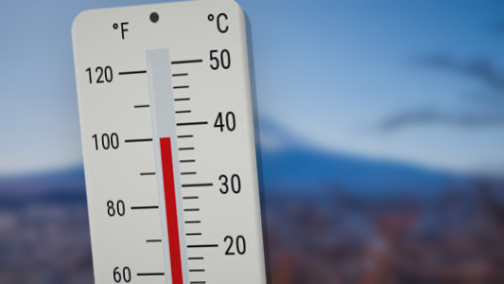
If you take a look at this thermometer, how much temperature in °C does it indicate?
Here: 38 °C
